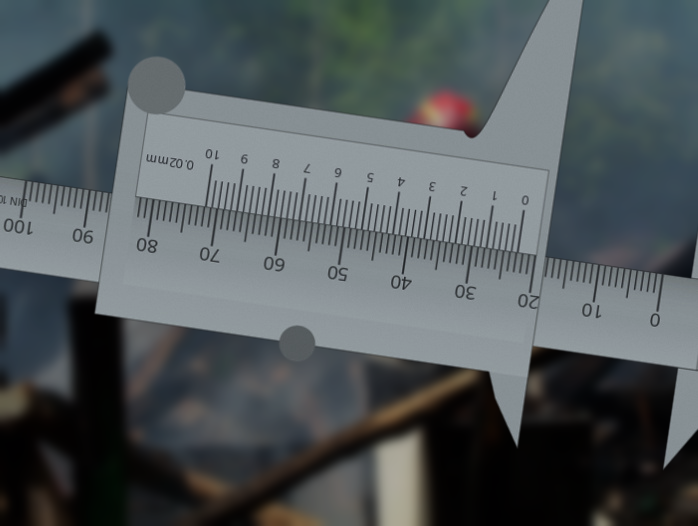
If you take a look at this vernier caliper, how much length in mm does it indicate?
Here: 22.8 mm
